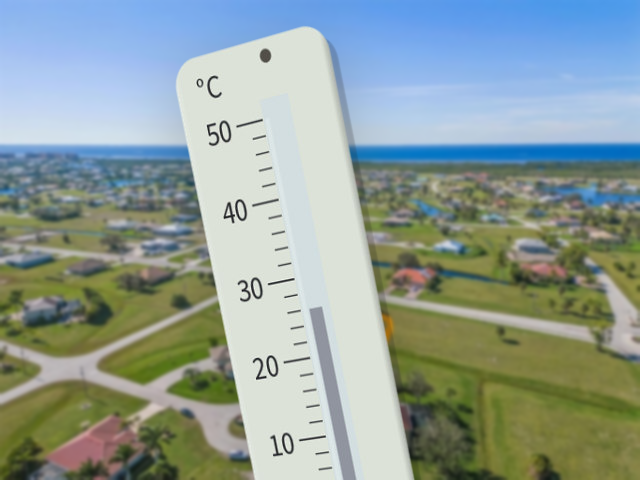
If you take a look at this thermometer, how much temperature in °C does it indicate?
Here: 26 °C
